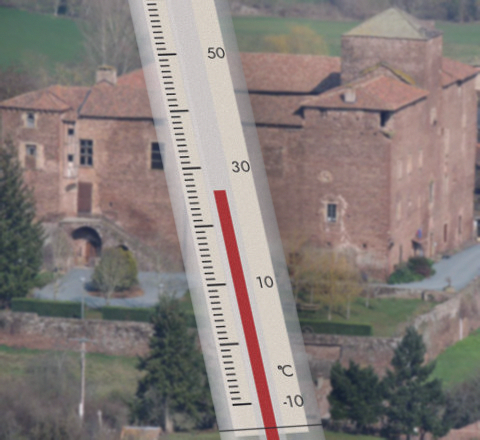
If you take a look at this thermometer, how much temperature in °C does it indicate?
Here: 26 °C
